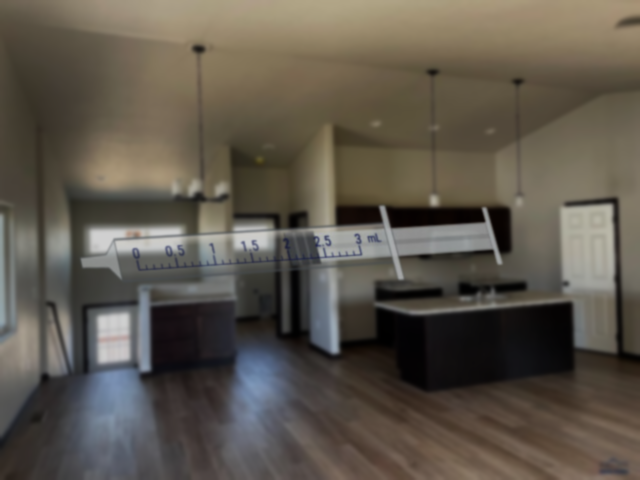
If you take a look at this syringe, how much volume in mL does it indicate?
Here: 2 mL
